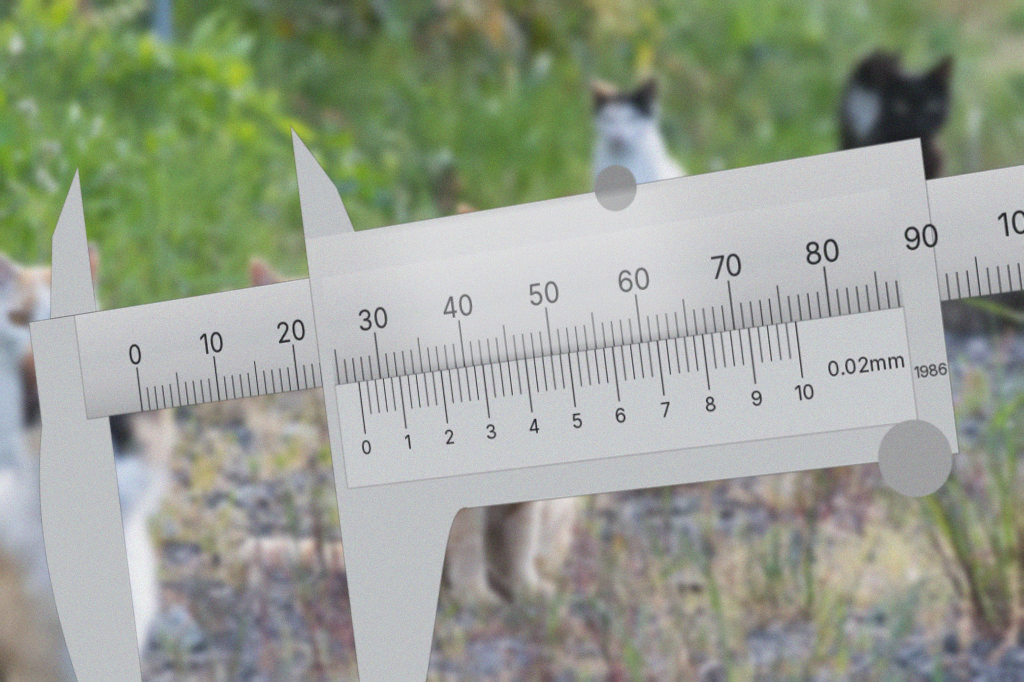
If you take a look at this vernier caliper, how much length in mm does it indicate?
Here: 27.4 mm
